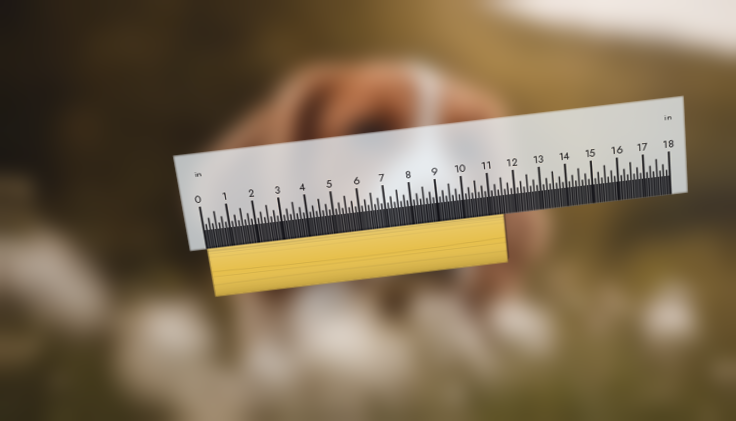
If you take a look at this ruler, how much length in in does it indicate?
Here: 11.5 in
